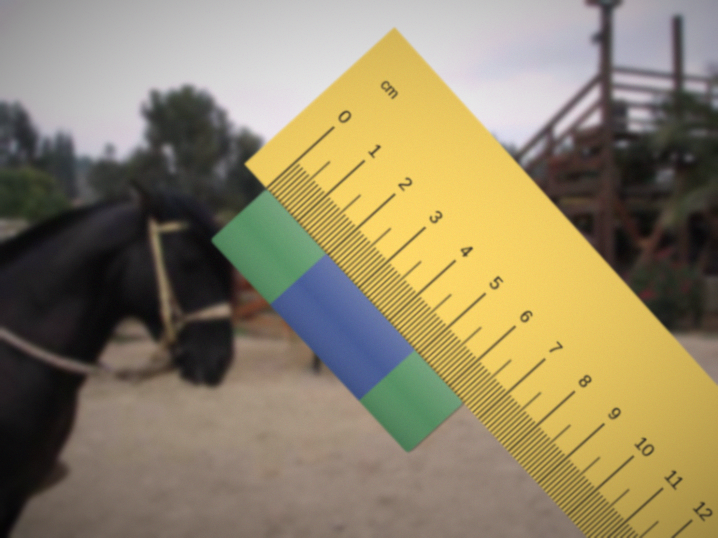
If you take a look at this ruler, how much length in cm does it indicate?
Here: 6.5 cm
